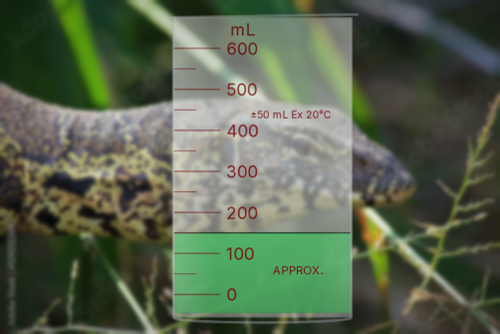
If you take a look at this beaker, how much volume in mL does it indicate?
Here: 150 mL
